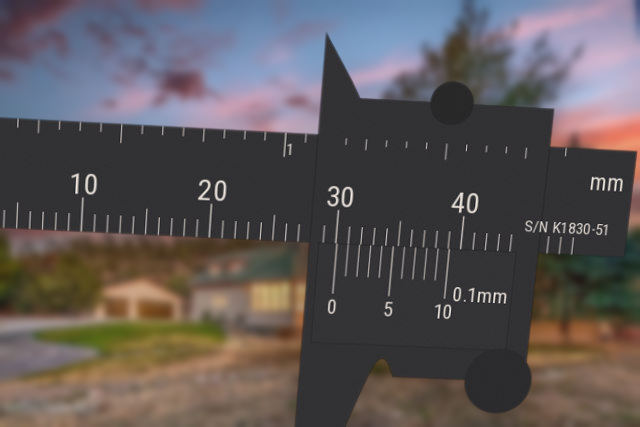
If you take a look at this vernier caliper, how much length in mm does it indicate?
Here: 30.1 mm
